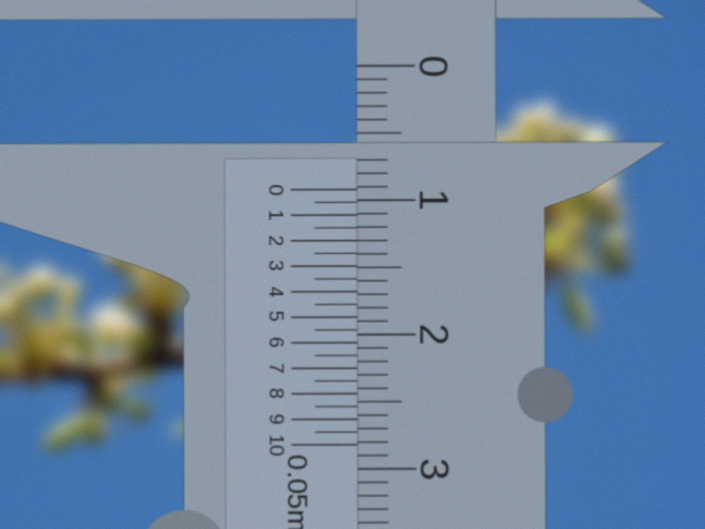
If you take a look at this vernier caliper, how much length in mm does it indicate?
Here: 9.2 mm
